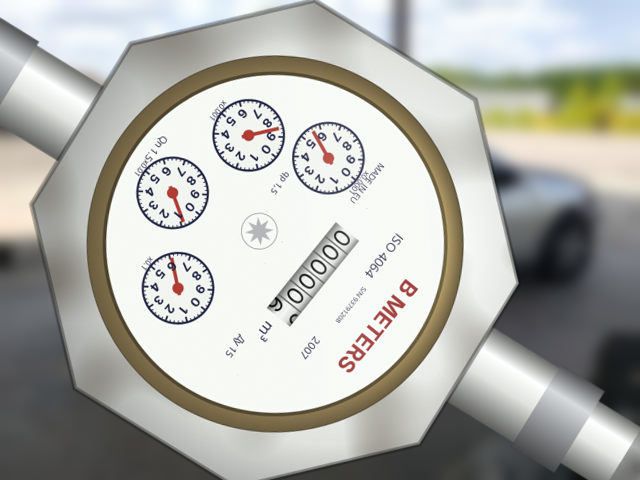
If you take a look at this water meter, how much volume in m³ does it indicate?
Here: 5.6085 m³
